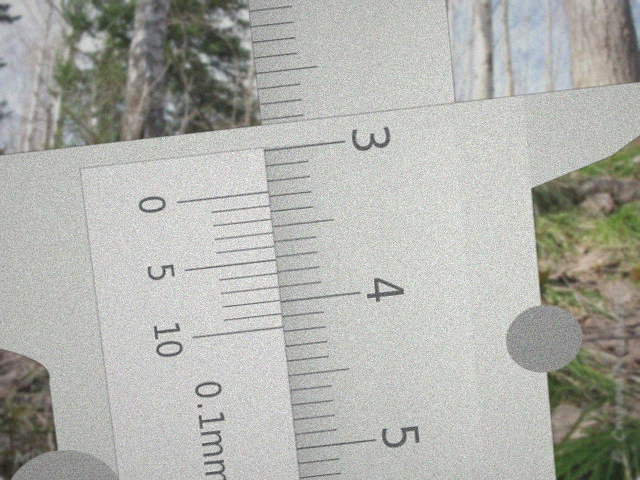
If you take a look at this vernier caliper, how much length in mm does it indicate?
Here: 32.7 mm
